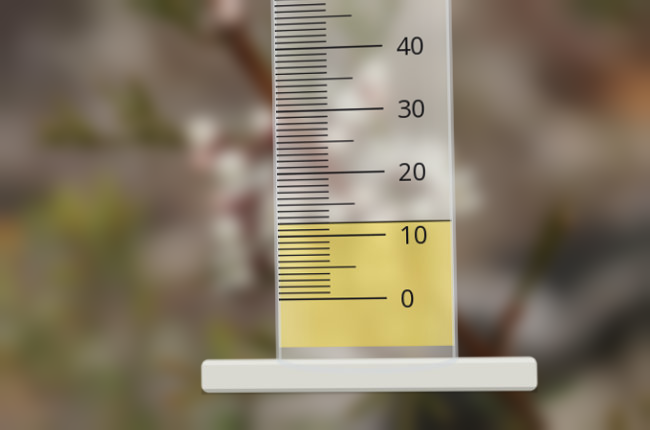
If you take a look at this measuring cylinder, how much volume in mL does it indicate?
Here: 12 mL
